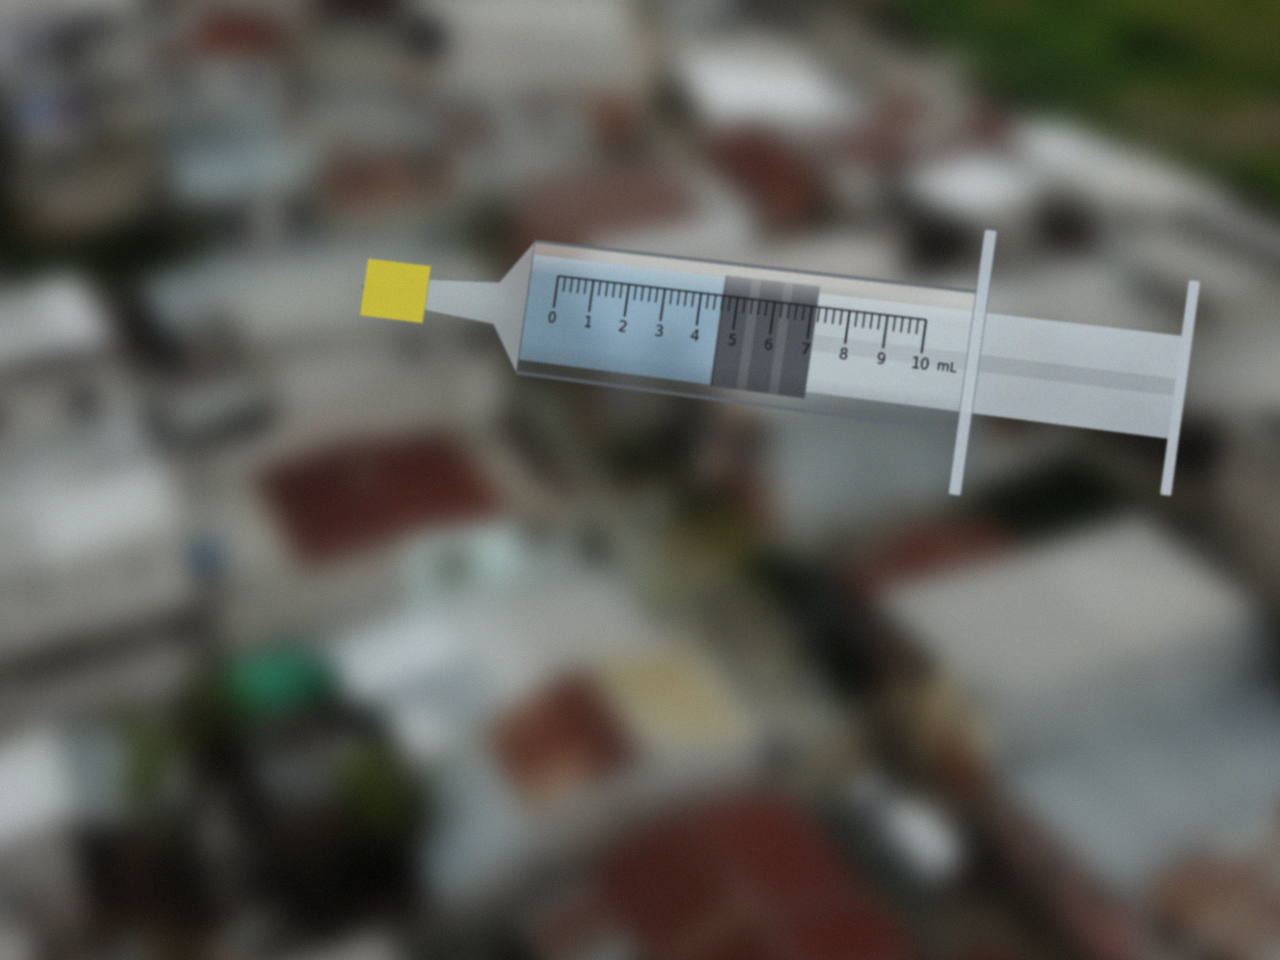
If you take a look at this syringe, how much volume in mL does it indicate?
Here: 4.6 mL
